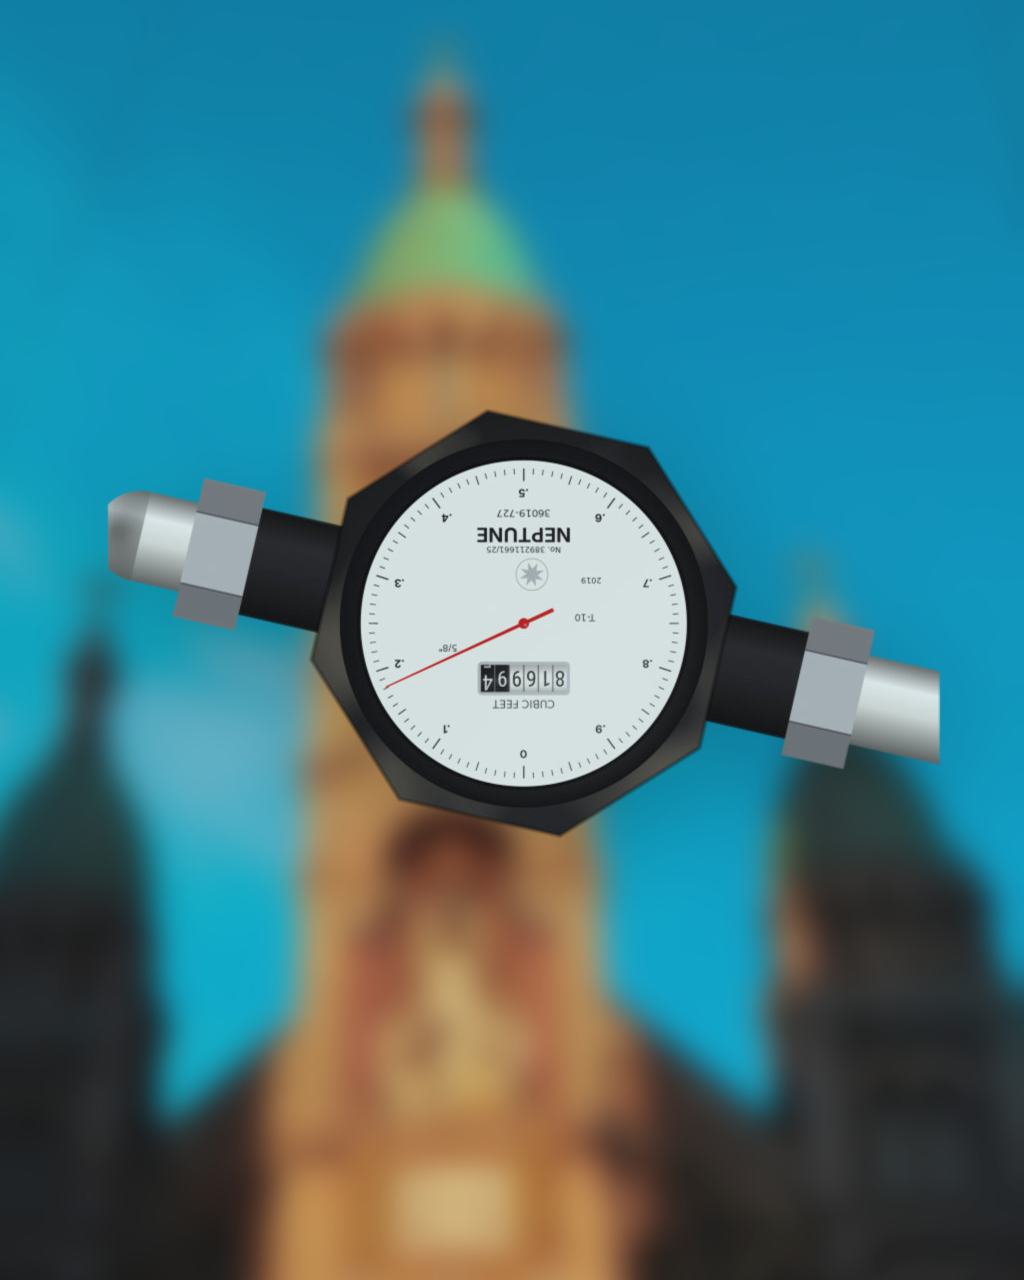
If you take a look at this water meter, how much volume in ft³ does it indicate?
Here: 816994.18 ft³
